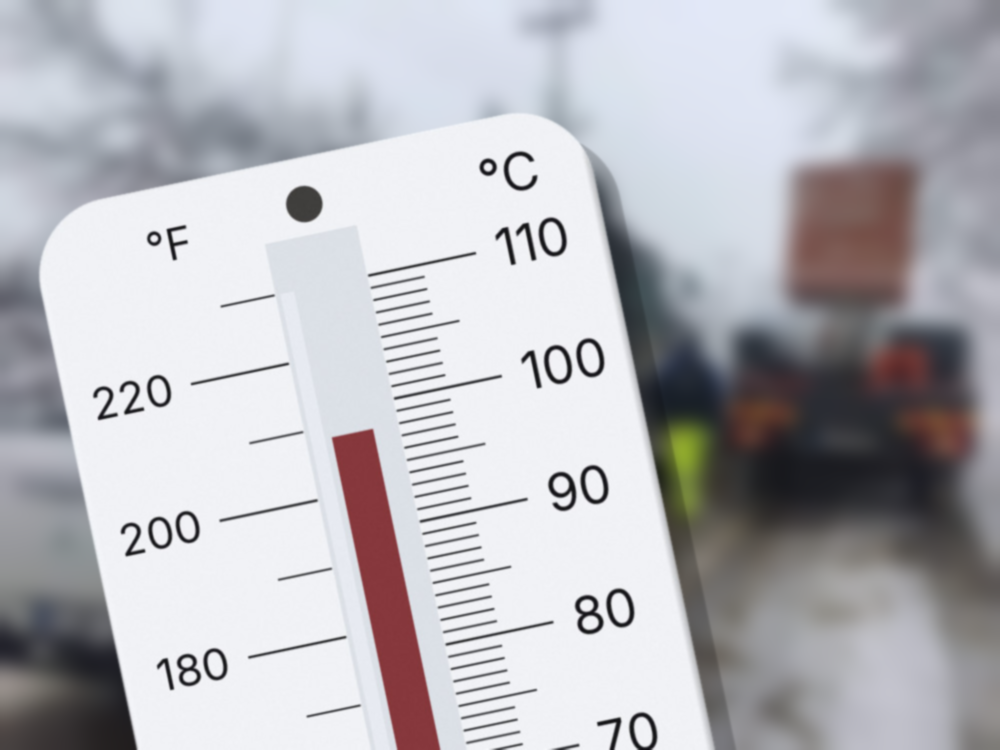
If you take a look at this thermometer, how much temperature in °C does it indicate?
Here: 98 °C
